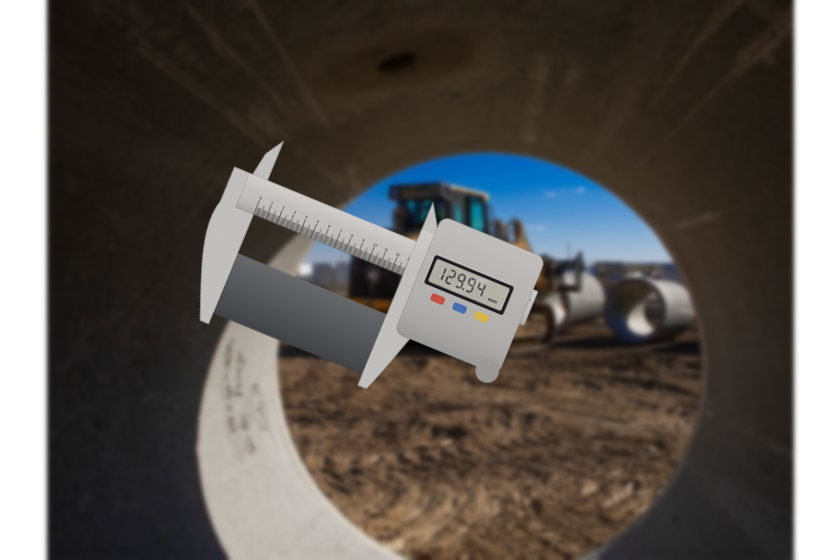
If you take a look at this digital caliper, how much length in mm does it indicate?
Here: 129.94 mm
